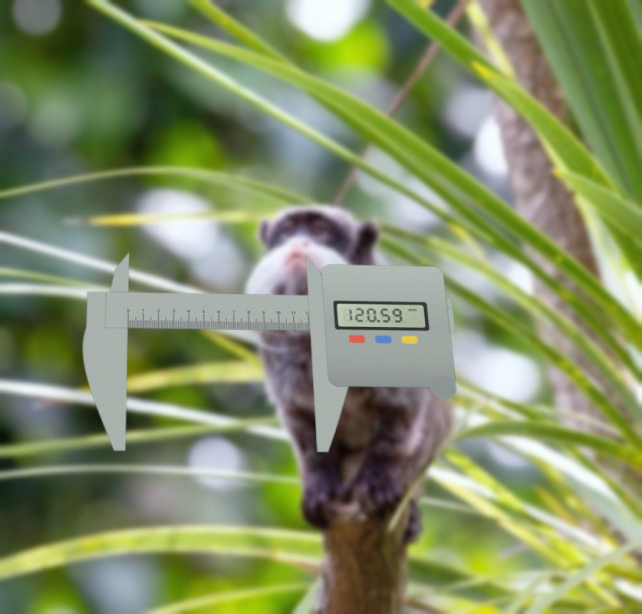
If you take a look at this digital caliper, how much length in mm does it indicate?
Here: 120.59 mm
